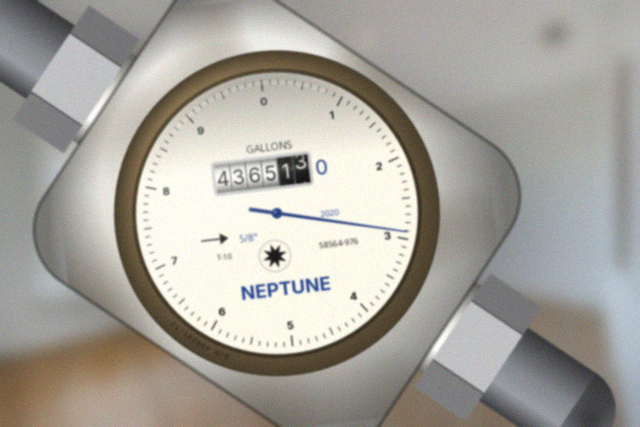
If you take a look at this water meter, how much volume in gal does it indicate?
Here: 4365132.9 gal
